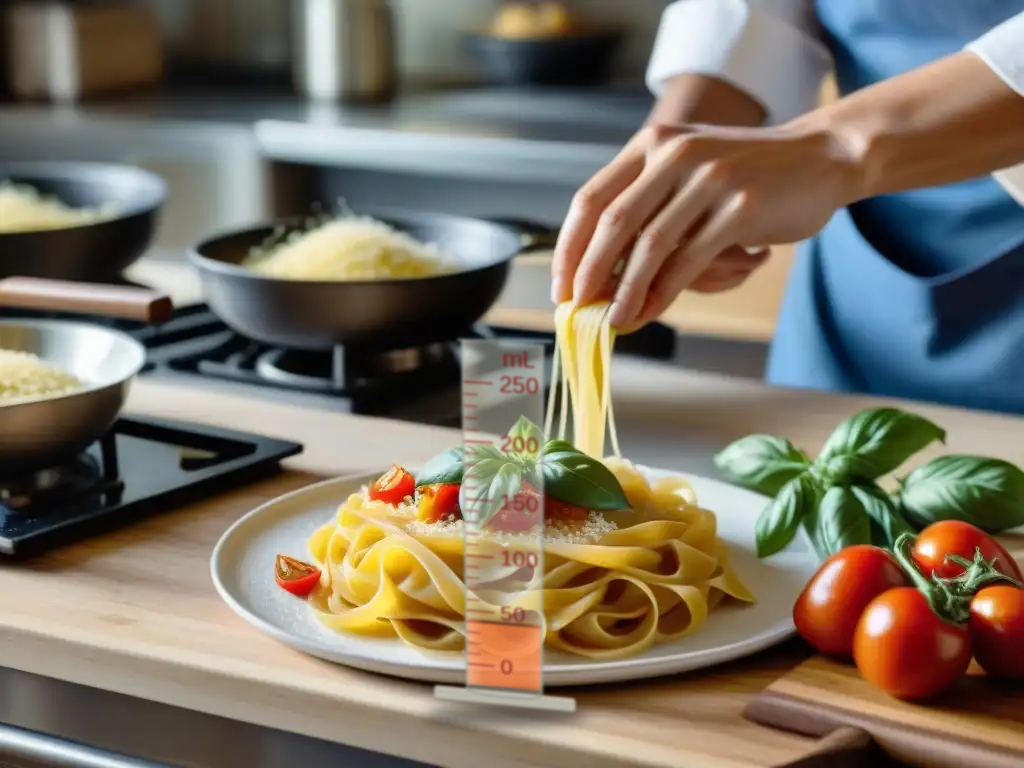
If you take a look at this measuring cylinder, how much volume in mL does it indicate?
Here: 40 mL
